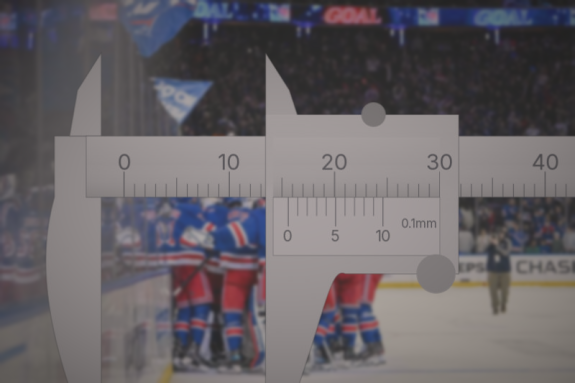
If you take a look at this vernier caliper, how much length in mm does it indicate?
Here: 15.6 mm
